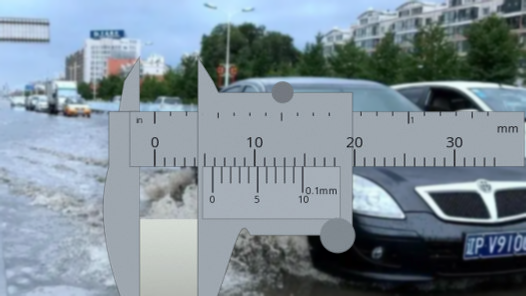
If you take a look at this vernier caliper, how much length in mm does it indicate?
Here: 5.8 mm
